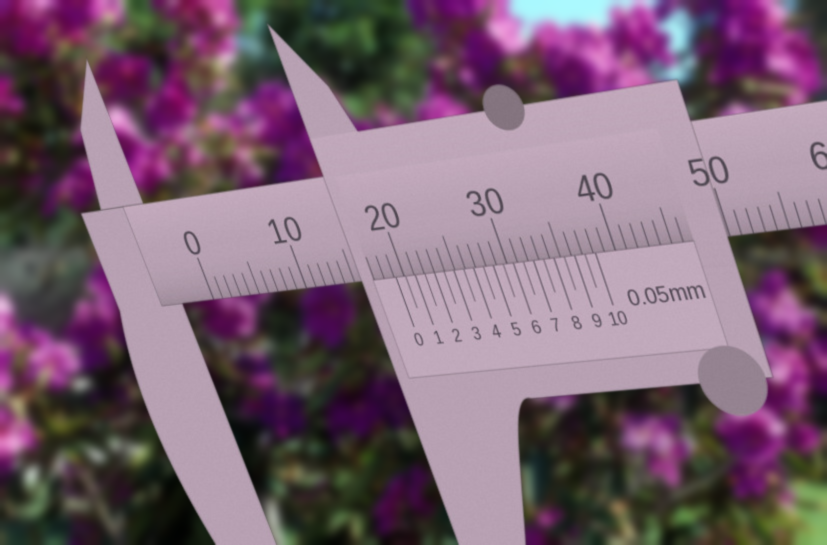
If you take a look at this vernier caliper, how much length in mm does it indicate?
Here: 19.2 mm
